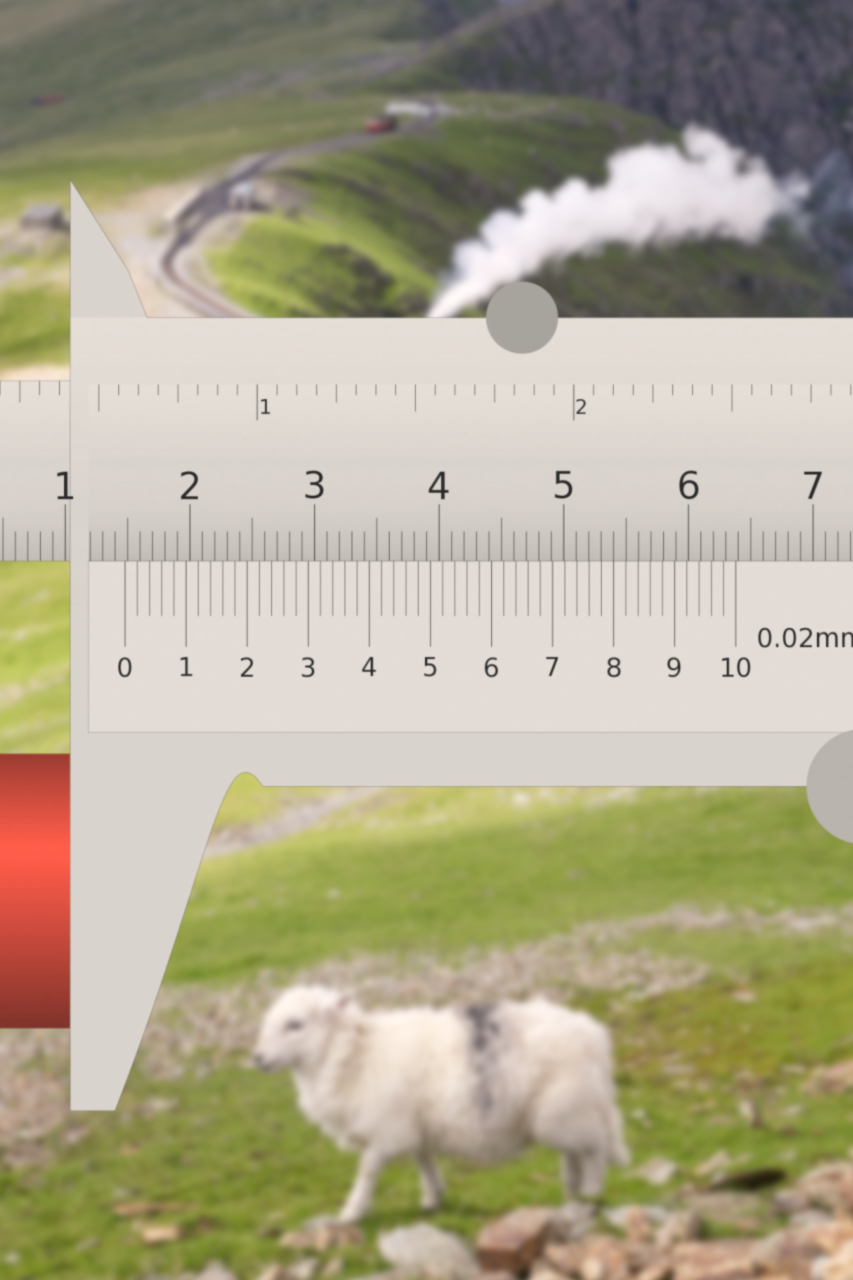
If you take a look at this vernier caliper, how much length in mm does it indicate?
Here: 14.8 mm
